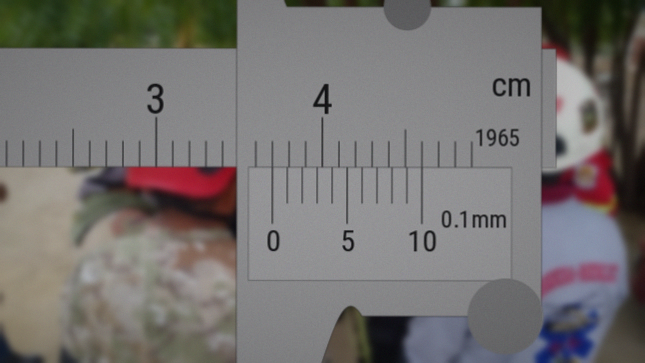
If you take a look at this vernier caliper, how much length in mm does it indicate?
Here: 37.0 mm
